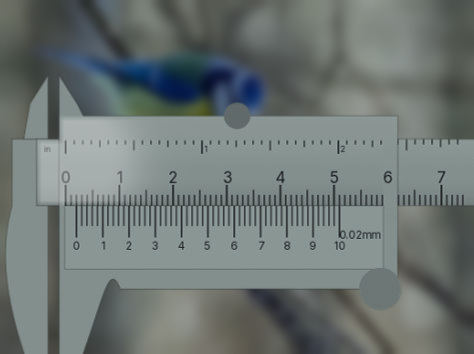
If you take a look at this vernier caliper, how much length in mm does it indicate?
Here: 2.0 mm
